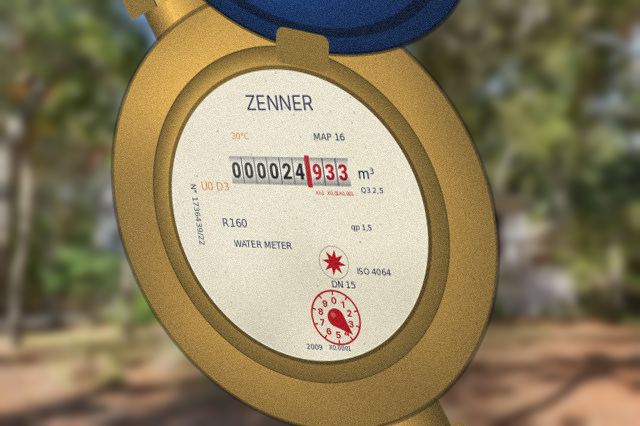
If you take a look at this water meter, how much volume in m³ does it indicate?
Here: 24.9333 m³
